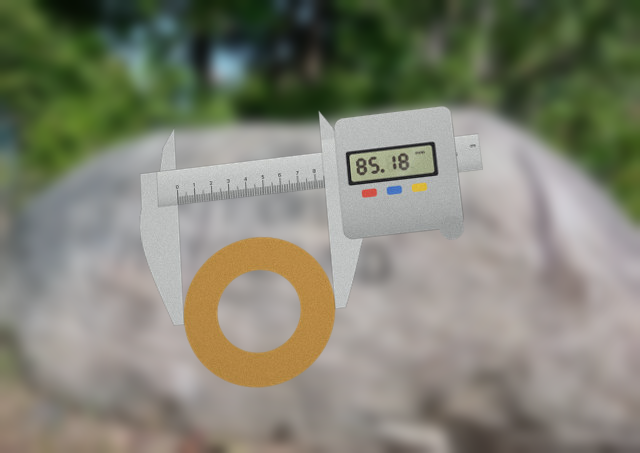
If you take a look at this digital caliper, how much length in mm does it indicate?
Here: 85.18 mm
